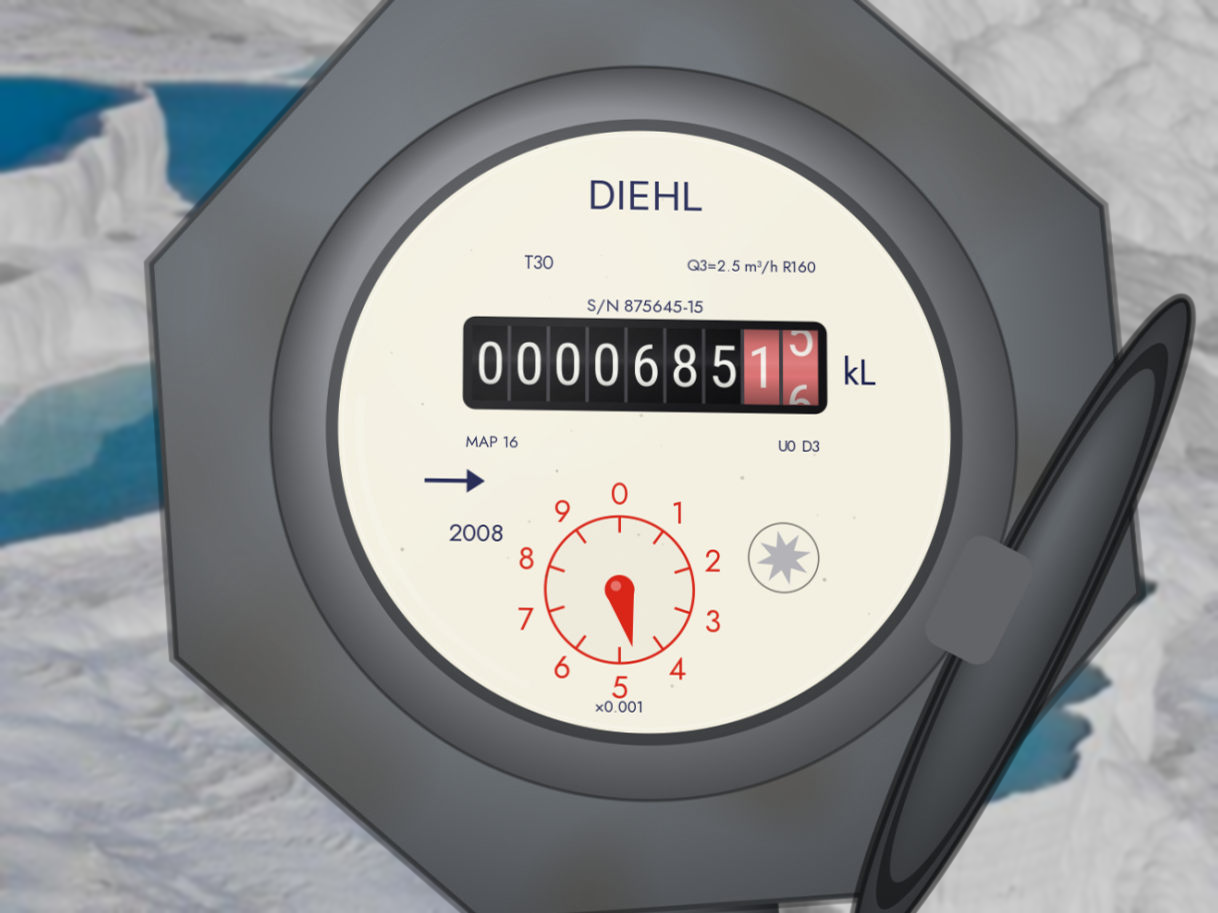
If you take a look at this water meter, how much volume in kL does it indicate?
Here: 685.154 kL
